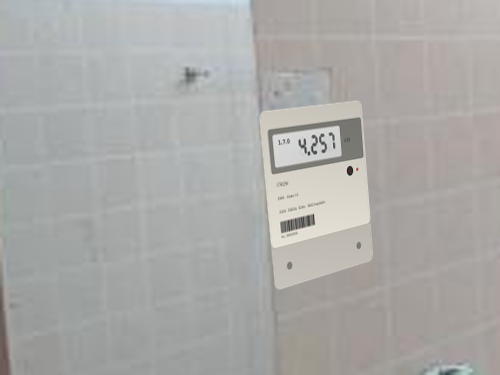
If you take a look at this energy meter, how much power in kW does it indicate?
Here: 4.257 kW
